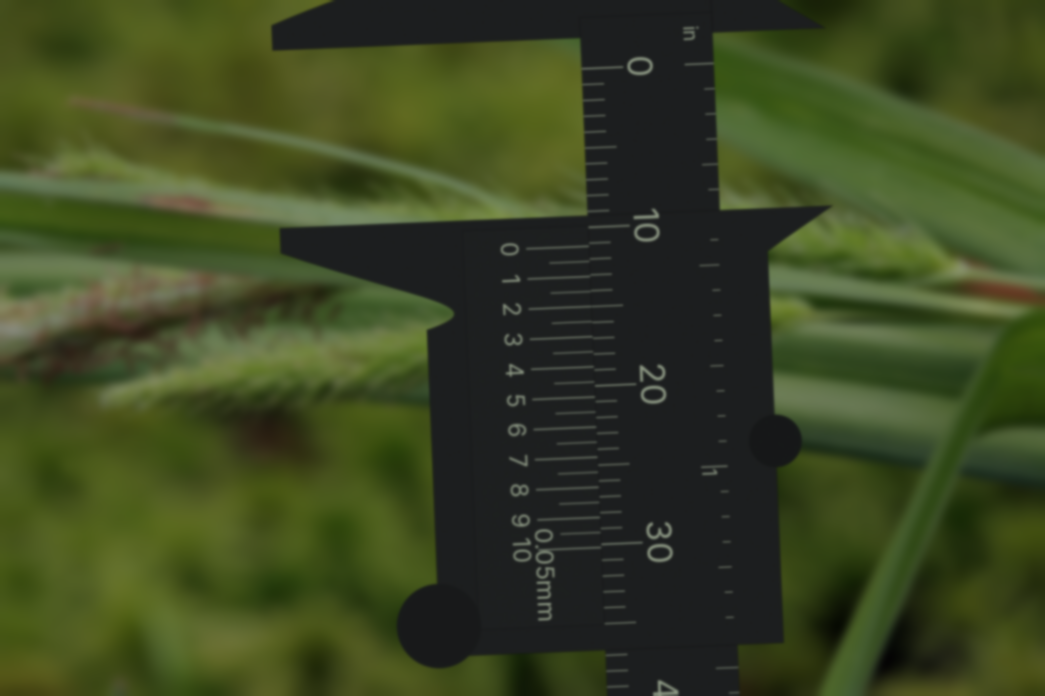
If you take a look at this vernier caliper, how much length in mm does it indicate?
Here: 11.2 mm
